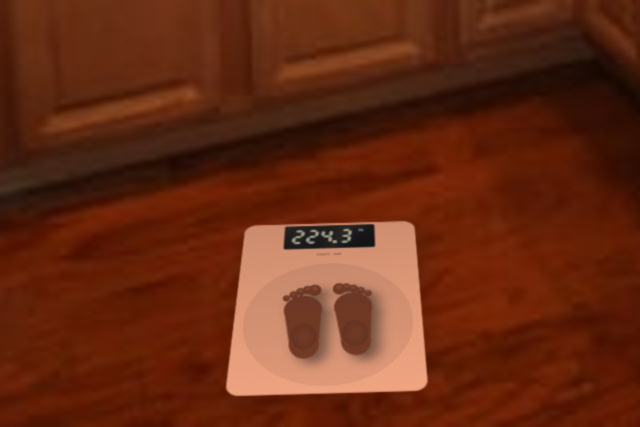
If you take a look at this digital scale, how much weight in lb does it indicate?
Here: 224.3 lb
